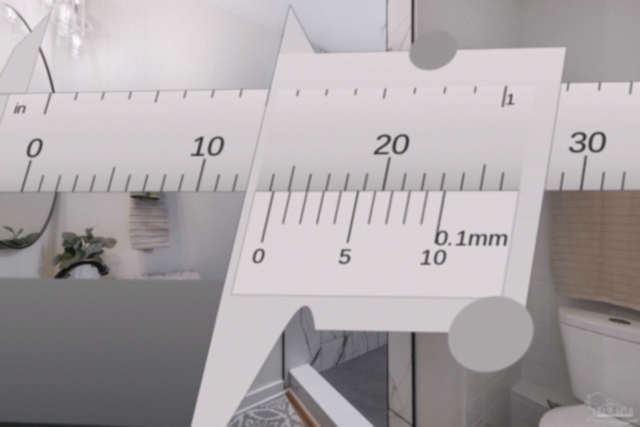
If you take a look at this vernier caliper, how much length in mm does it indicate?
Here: 14.2 mm
